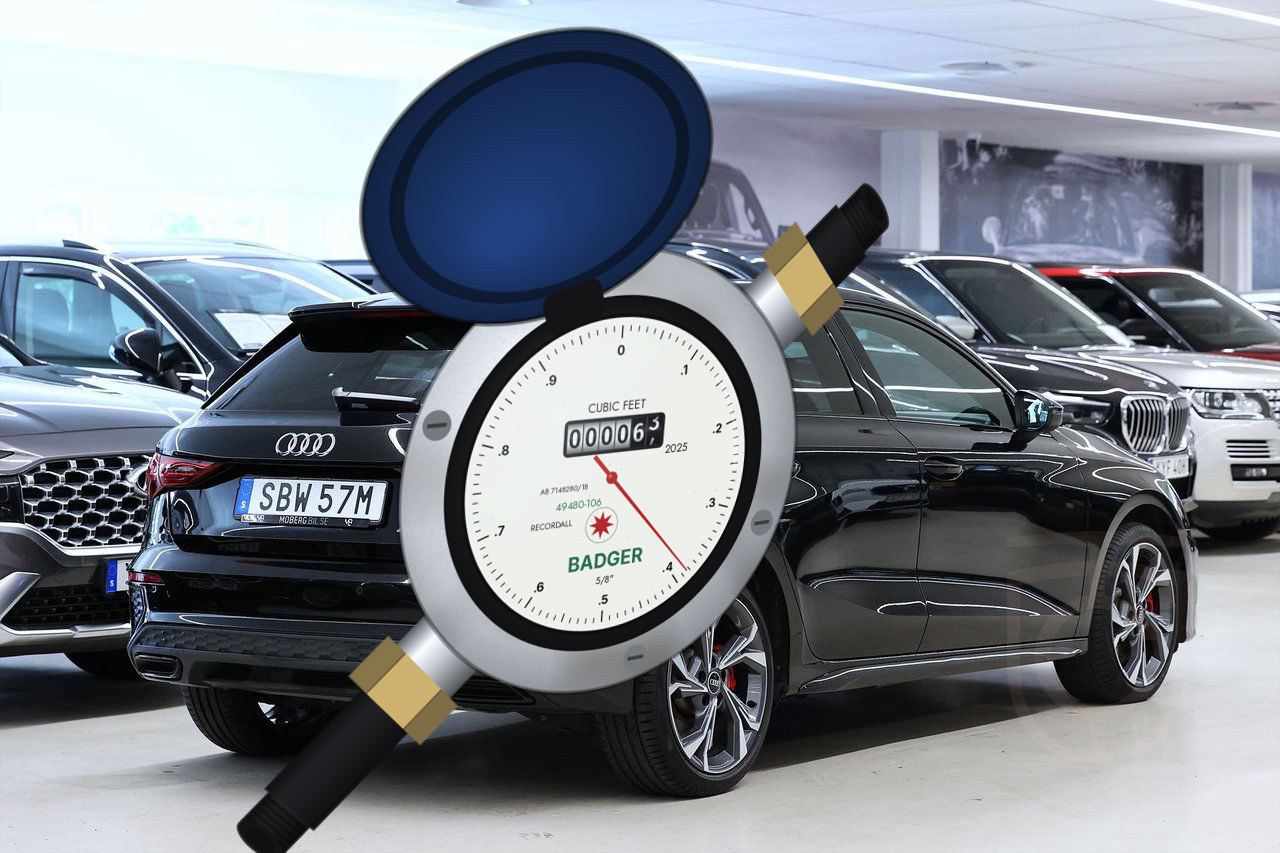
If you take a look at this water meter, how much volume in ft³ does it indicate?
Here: 63.38 ft³
